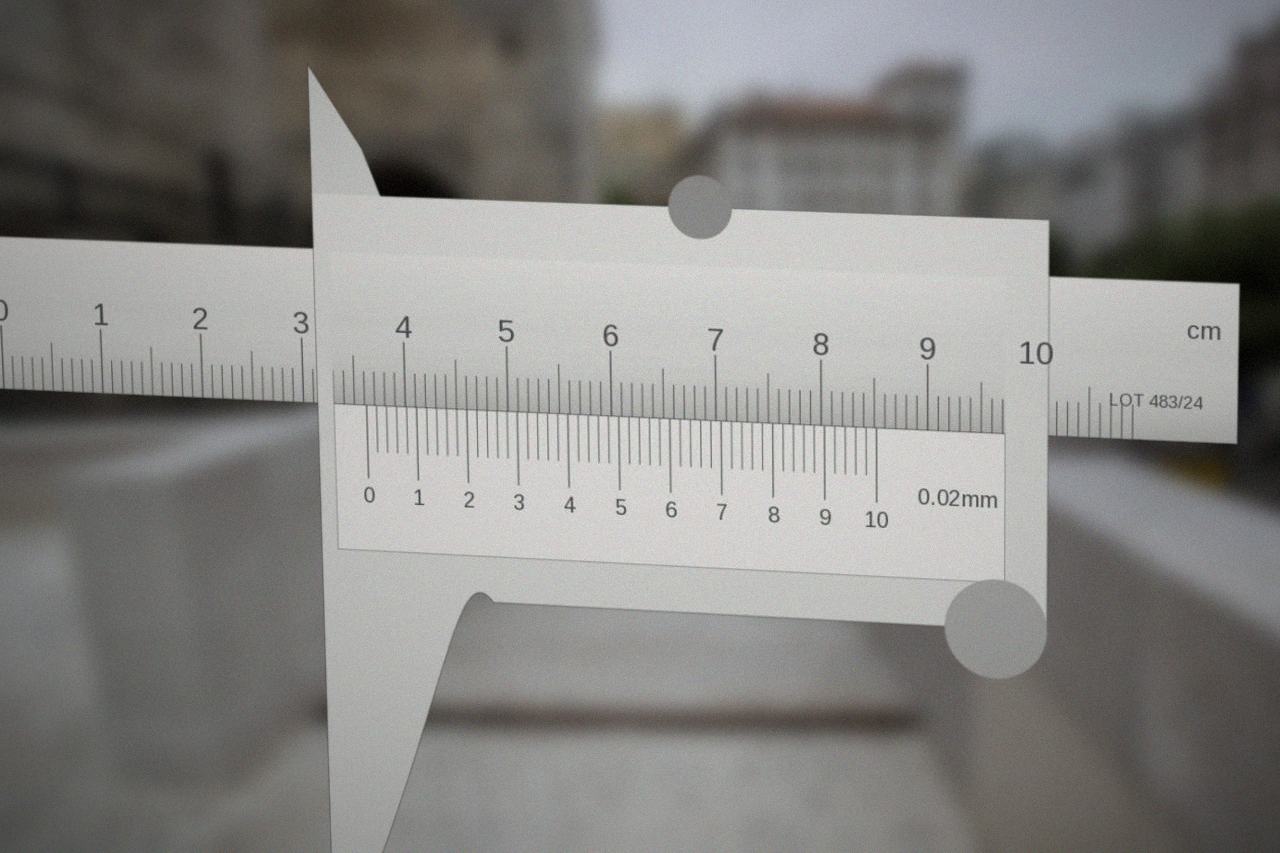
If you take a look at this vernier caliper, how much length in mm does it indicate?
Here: 36.2 mm
